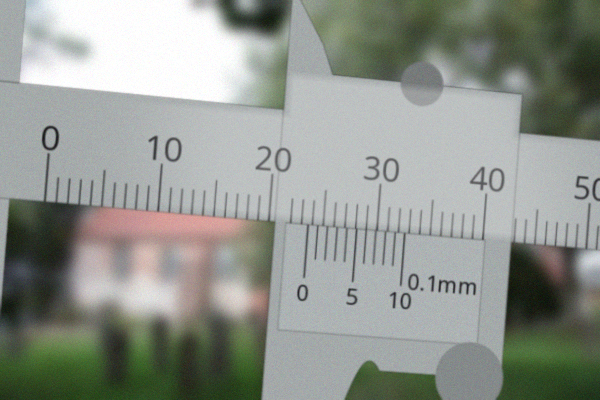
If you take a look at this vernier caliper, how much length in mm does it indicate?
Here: 23.6 mm
